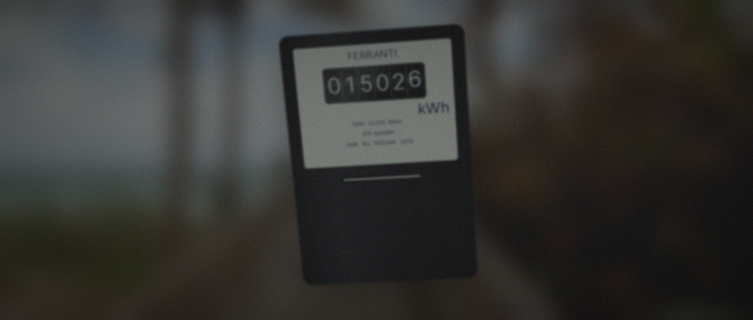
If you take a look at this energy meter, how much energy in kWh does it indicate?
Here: 15026 kWh
